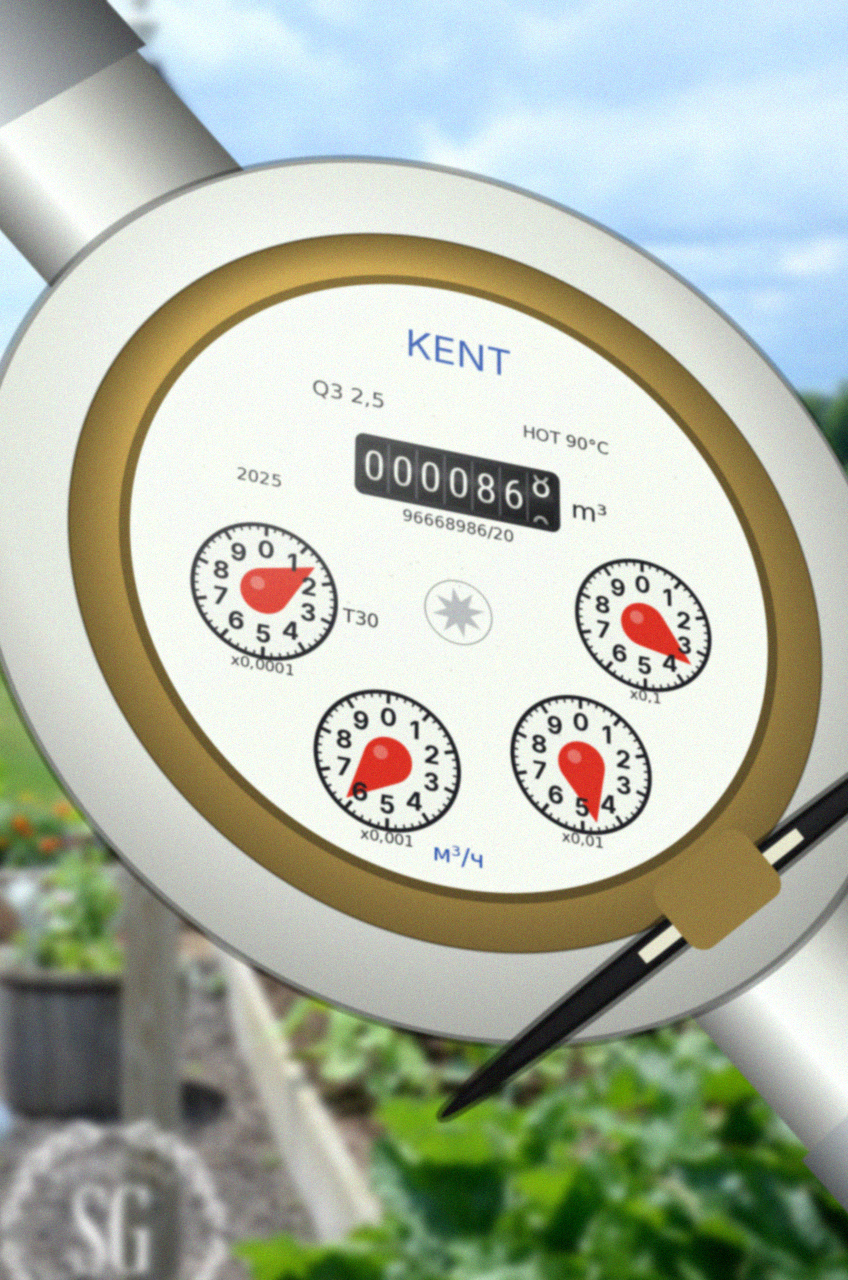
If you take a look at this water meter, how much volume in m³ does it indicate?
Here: 868.3461 m³
